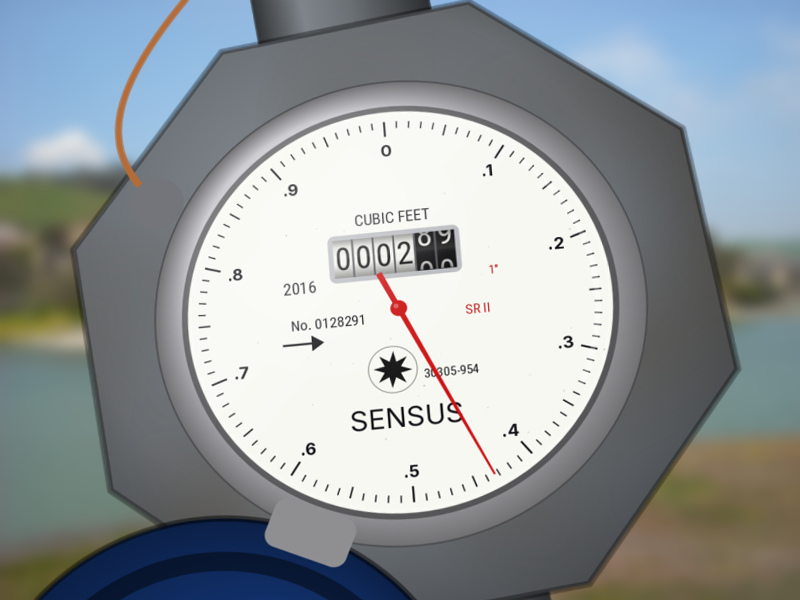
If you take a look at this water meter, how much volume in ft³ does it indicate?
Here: 289.43 ft³
